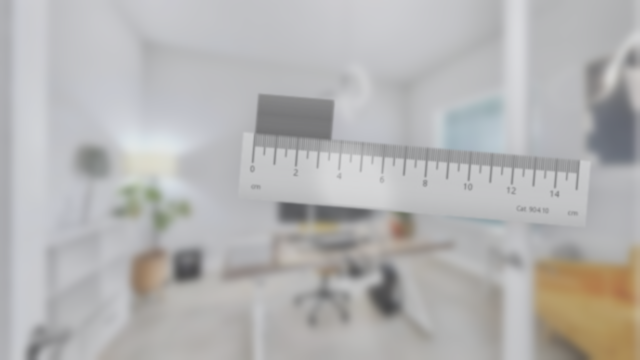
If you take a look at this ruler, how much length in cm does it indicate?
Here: 3.5 cm
